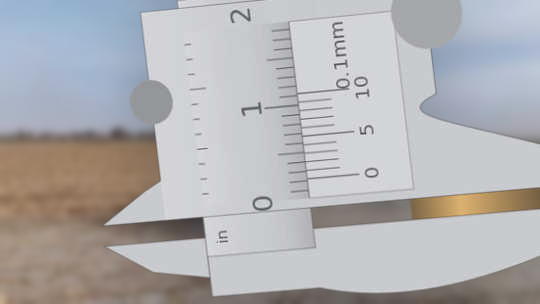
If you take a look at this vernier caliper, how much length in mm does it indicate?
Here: 2.2 mm
